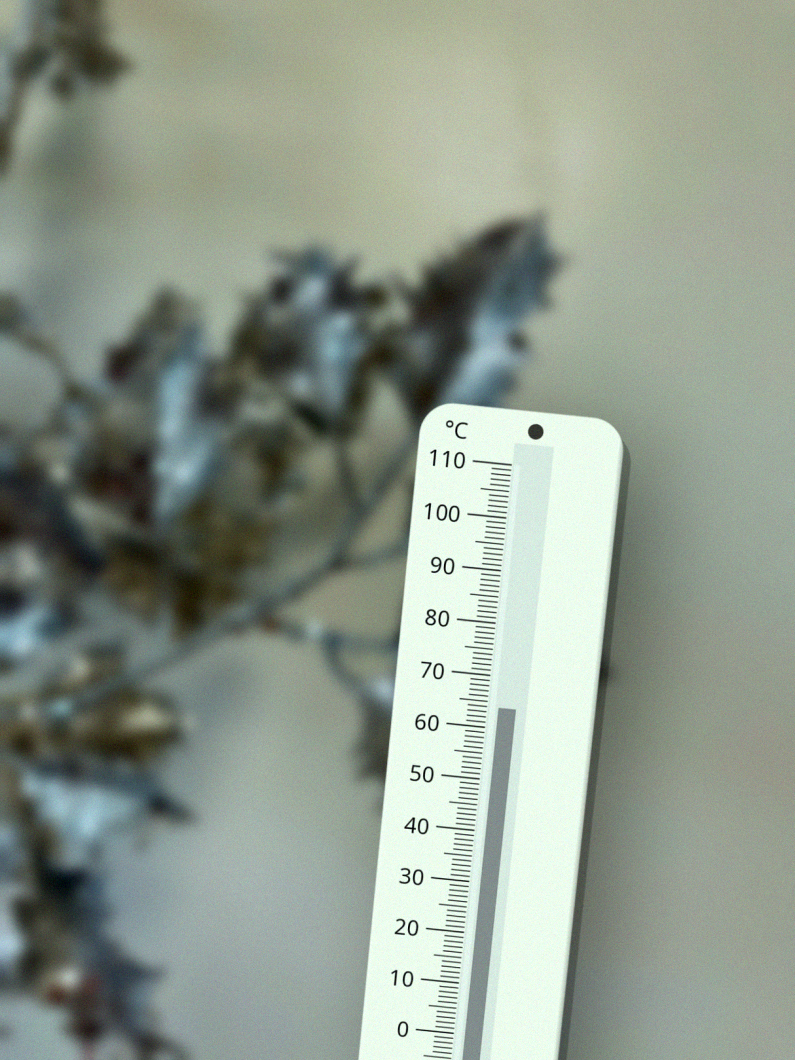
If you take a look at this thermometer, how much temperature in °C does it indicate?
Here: 64 °C
